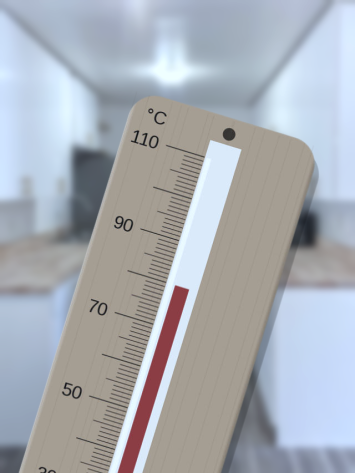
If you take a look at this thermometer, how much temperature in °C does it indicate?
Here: 80 °C
